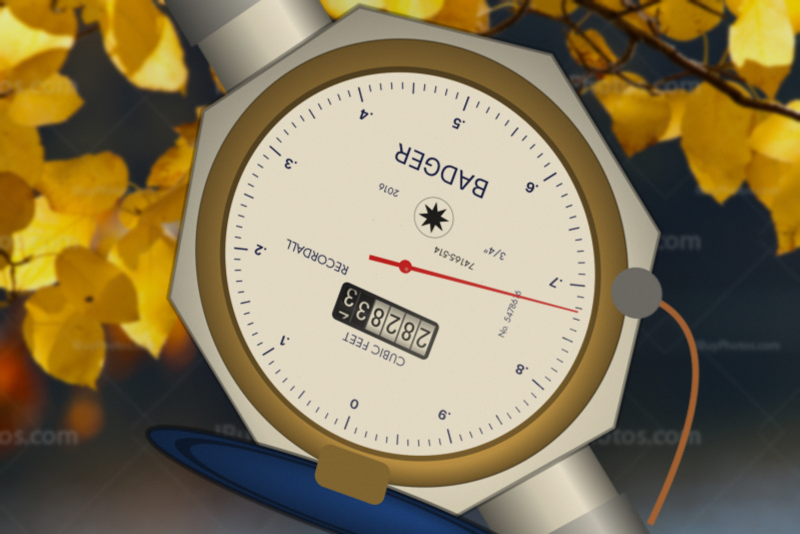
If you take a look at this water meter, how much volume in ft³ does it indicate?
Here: 282832.72 ft³
